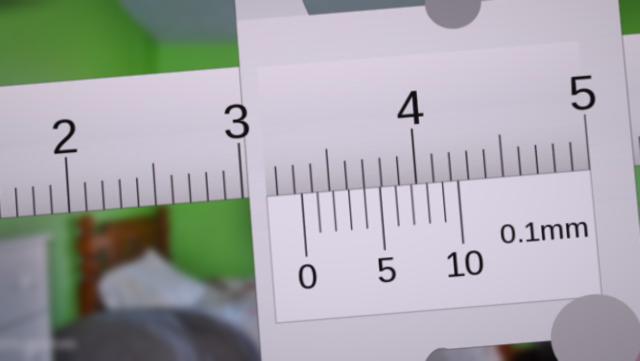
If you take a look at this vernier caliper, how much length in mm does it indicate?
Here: 33.4 mm
